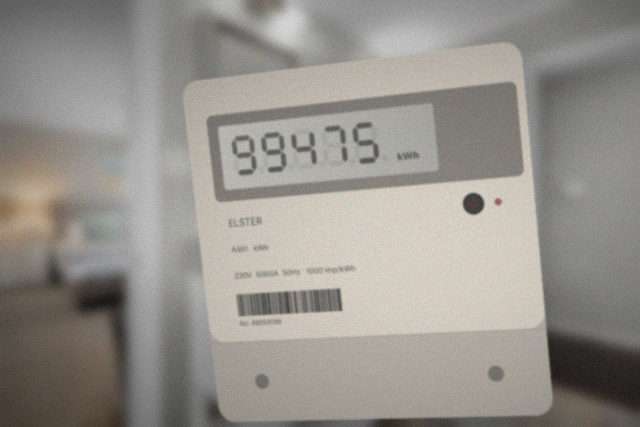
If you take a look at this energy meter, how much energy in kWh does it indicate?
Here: 99475 kWh
